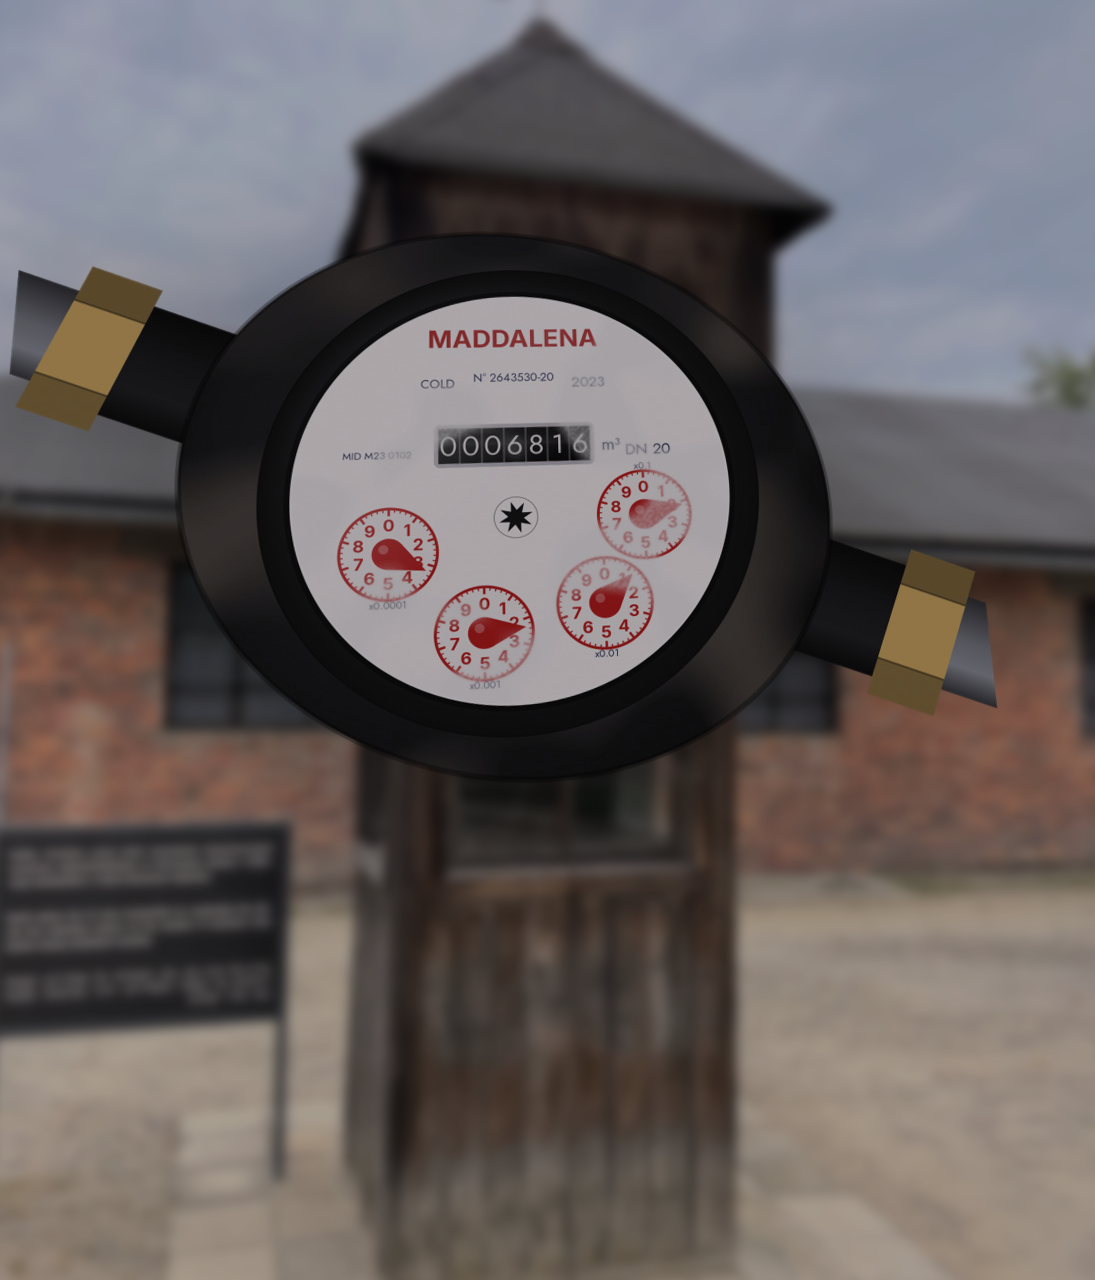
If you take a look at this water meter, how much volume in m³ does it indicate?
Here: 6816.2123 m³
